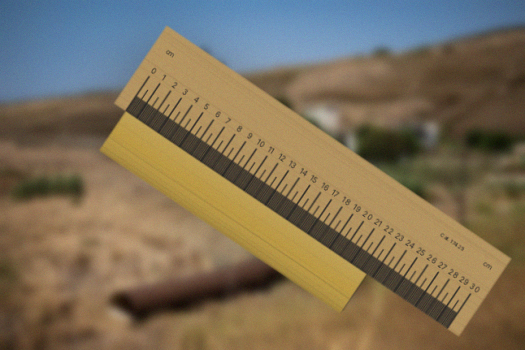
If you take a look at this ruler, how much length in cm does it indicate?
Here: 22.5 cm
